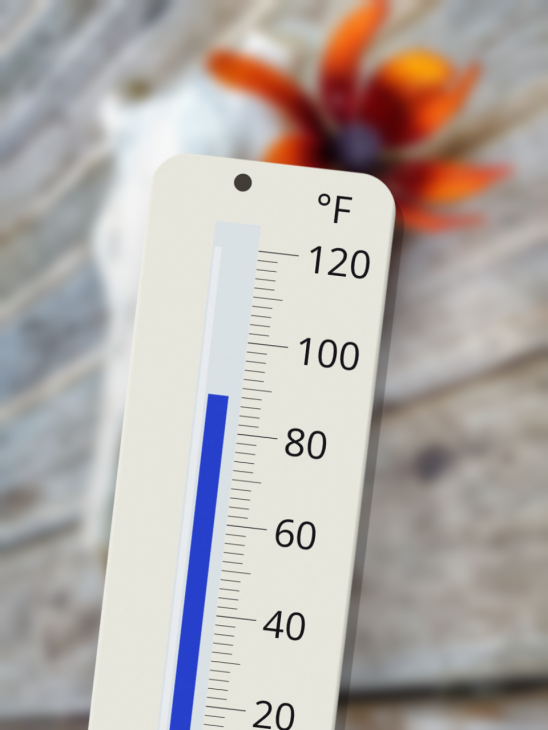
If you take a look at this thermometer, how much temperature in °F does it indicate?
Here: 88 °F
